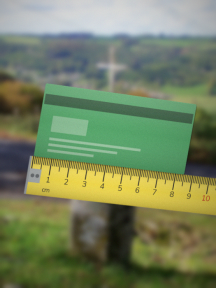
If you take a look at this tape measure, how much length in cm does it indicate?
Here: 8.5 cm
